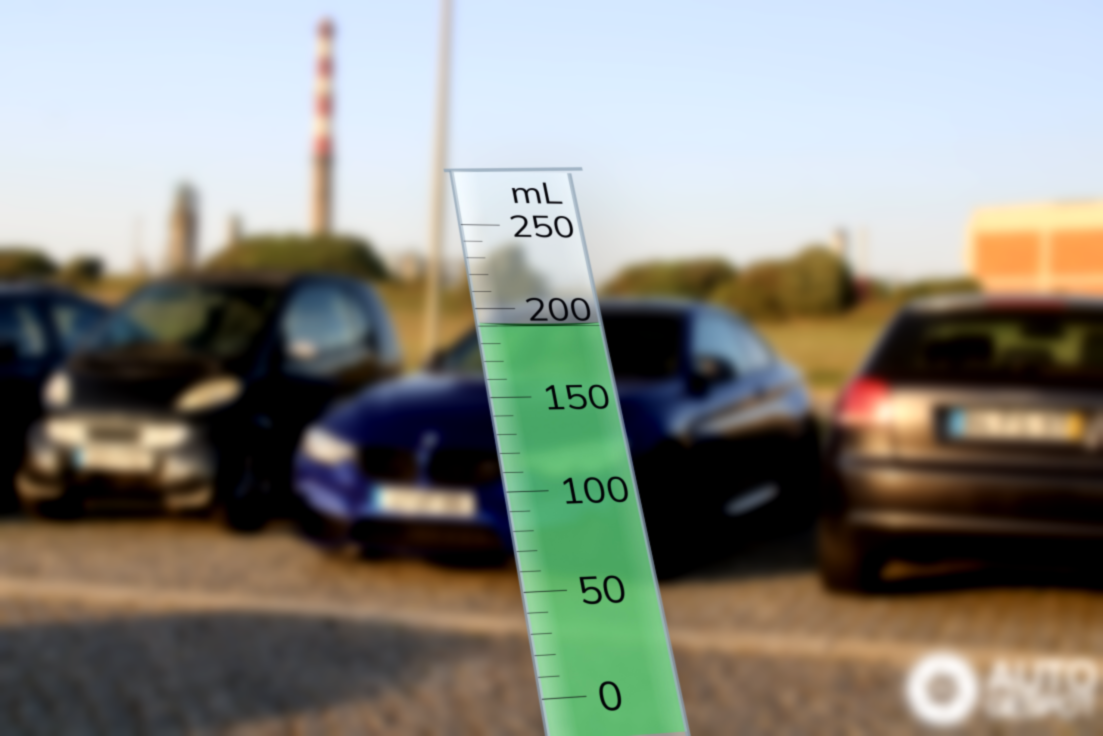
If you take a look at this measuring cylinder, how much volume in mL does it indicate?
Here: 190 mL
